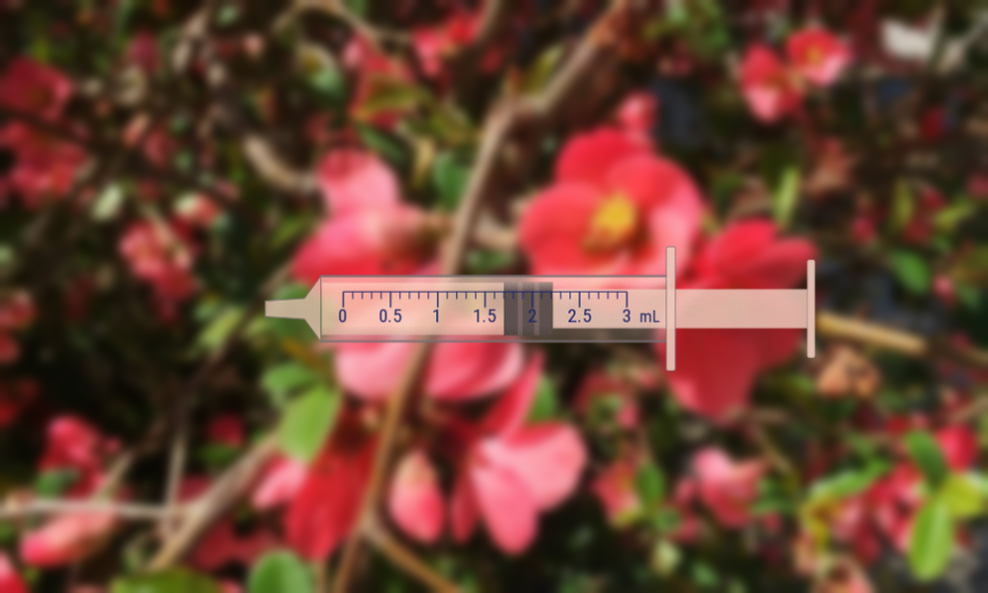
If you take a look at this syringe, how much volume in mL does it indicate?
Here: 1.7 mL
